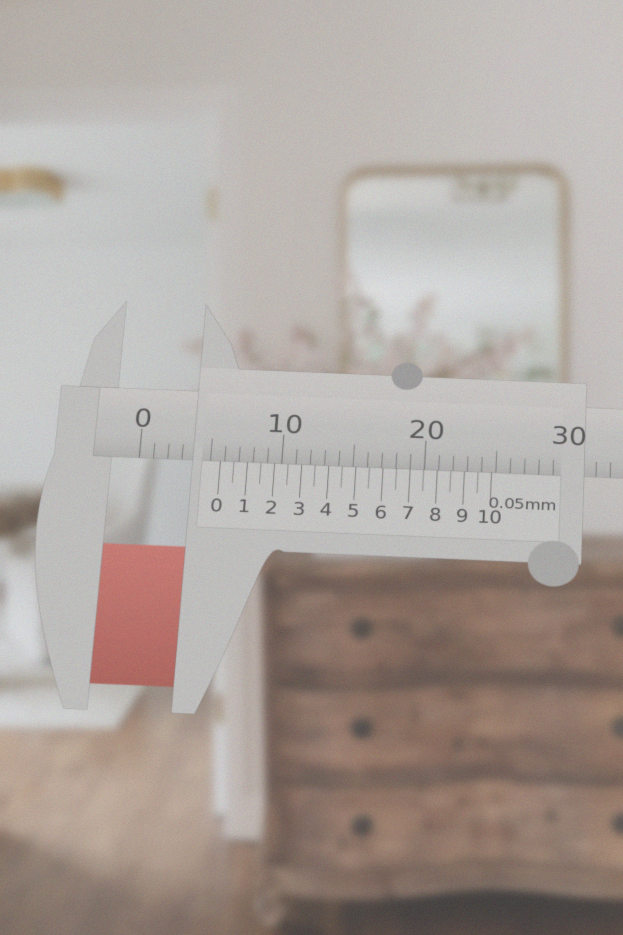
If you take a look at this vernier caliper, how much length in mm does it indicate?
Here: 5.7 mm
